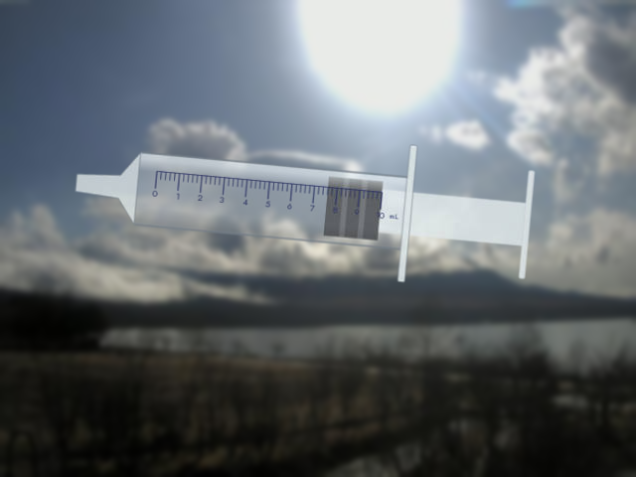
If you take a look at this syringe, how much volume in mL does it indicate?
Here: 7.6 mL
